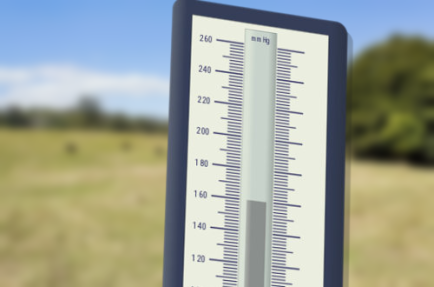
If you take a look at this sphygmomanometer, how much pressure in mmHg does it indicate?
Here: 160 mmHg
